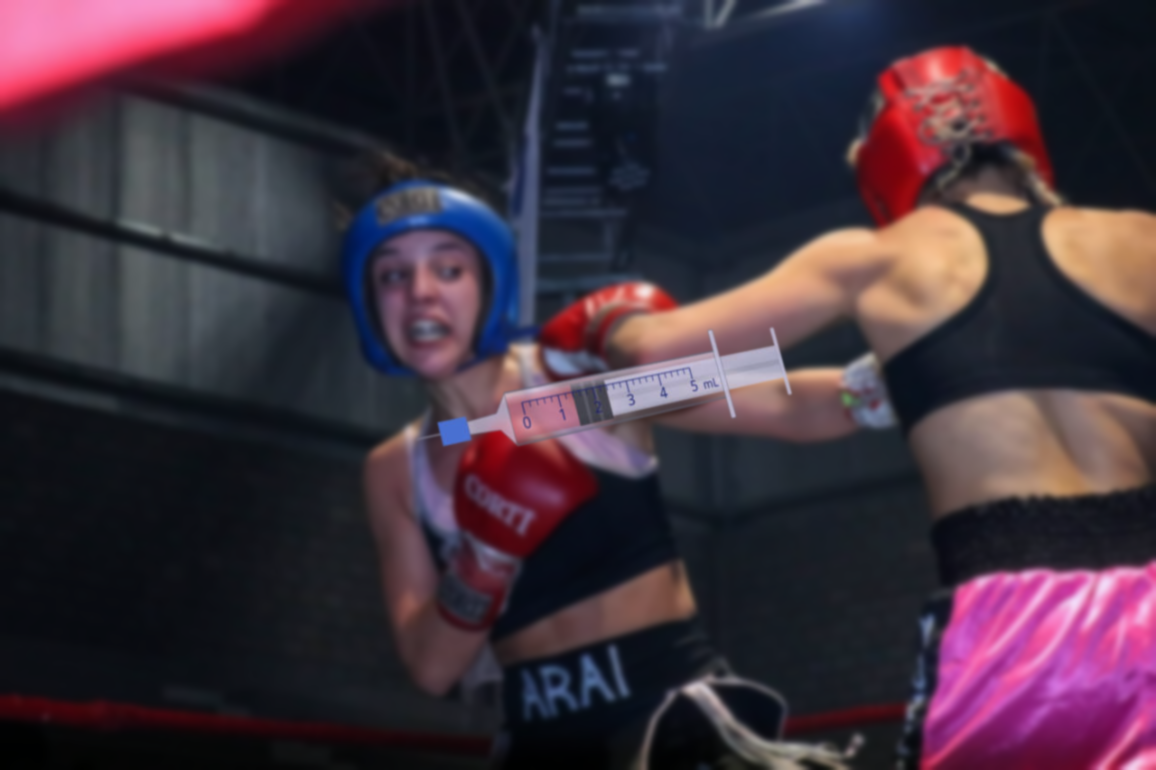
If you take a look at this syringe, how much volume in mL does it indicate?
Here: 1.4 mL
